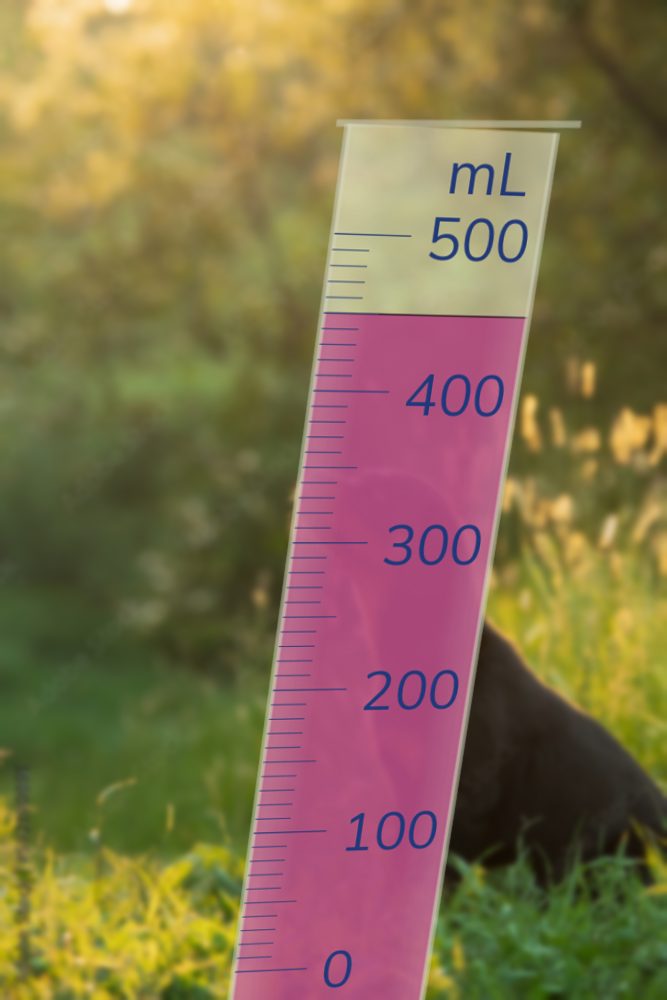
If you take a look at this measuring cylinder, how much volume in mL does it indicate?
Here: 450 mL
